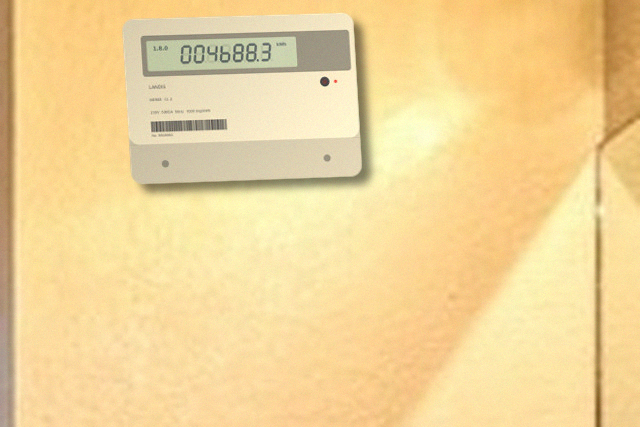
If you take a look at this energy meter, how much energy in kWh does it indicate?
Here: 4688.3 kWh
